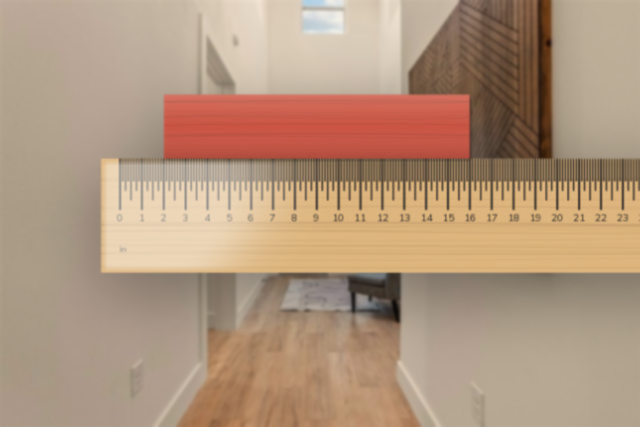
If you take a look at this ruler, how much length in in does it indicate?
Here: 14 in
